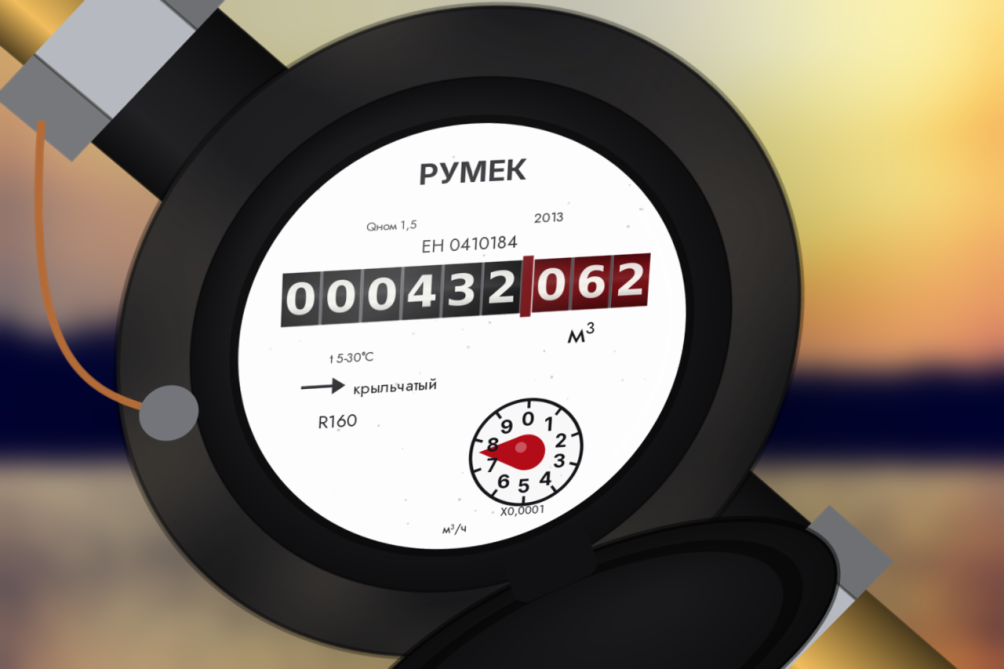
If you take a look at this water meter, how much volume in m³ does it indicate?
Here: 432.0627 m³
